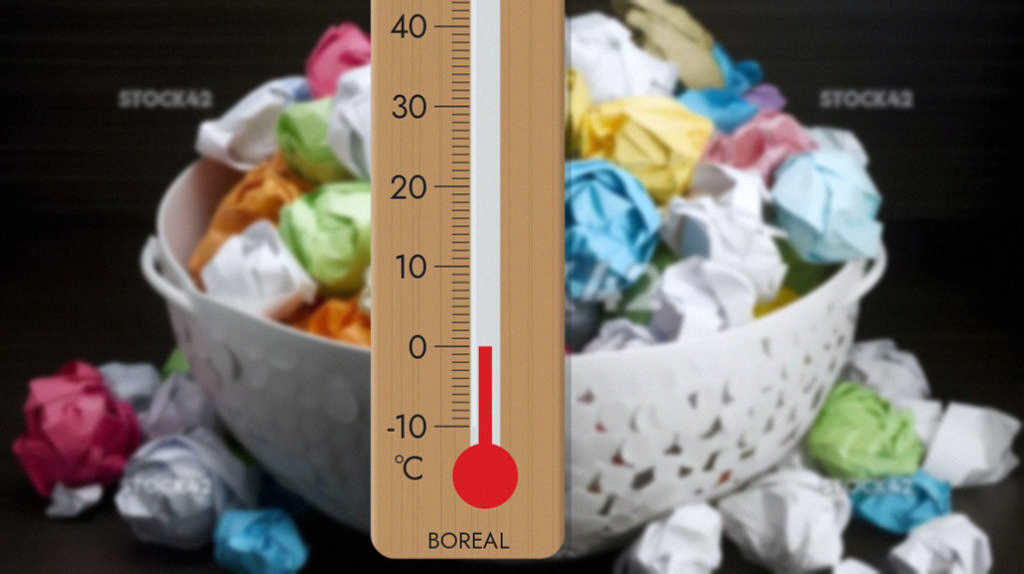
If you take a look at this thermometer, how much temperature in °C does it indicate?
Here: 0 °C
